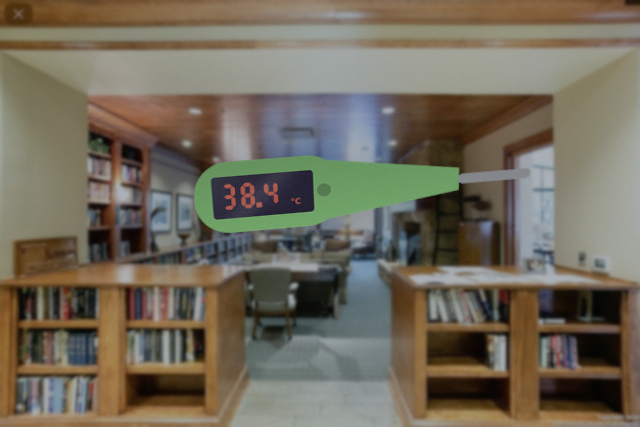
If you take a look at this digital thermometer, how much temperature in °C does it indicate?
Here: 38.4 °C
